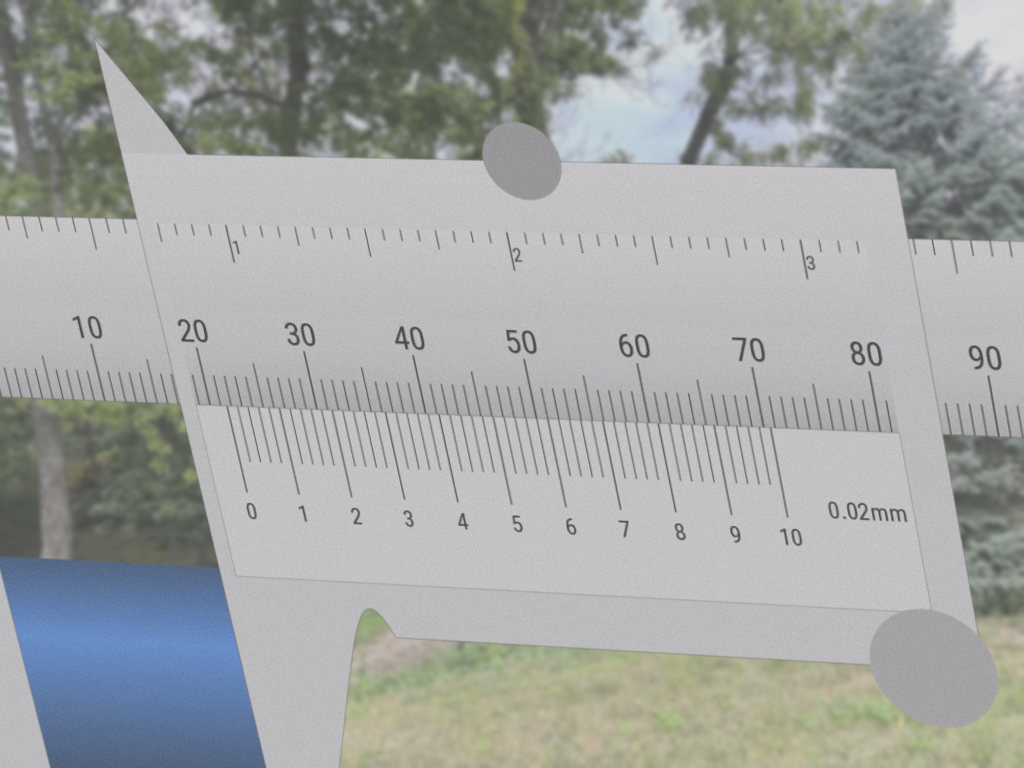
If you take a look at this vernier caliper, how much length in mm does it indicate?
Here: 21.6 mm
